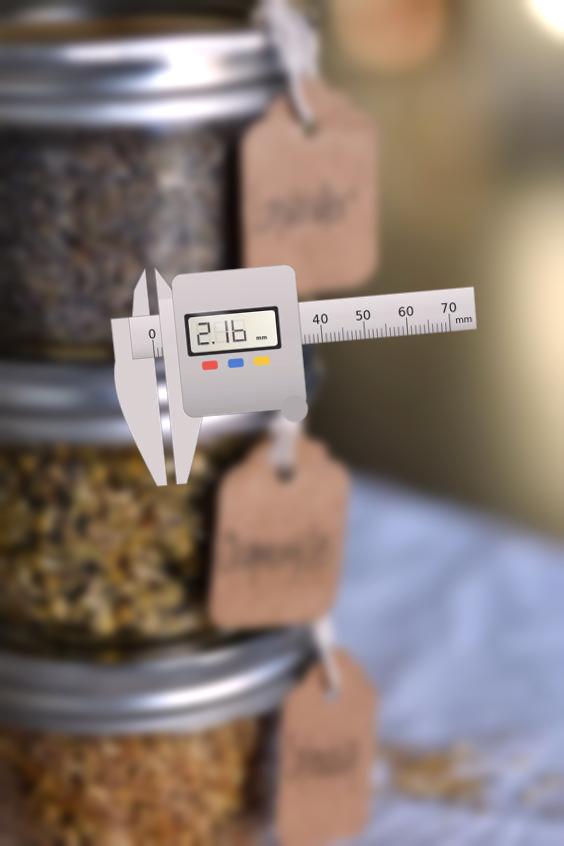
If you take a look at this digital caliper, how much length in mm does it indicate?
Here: 2.16 mm
